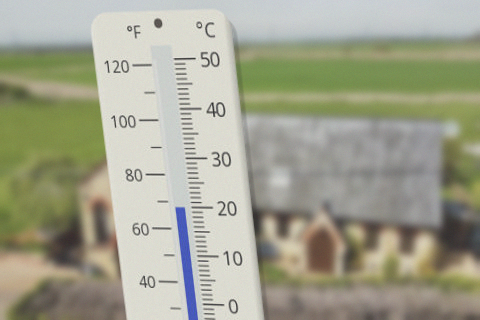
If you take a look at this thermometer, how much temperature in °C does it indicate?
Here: 20 °C
